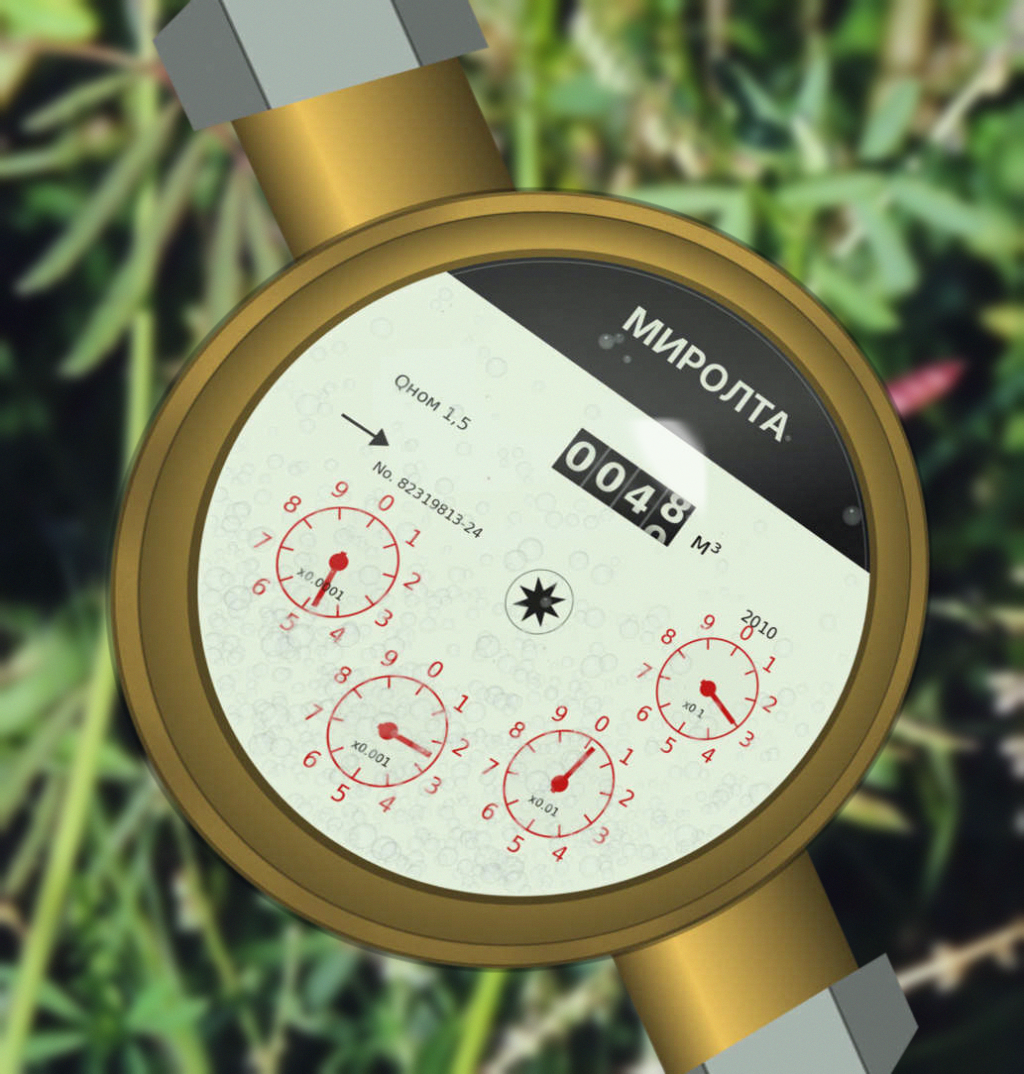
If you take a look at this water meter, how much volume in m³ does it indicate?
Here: 48.3024 m³
